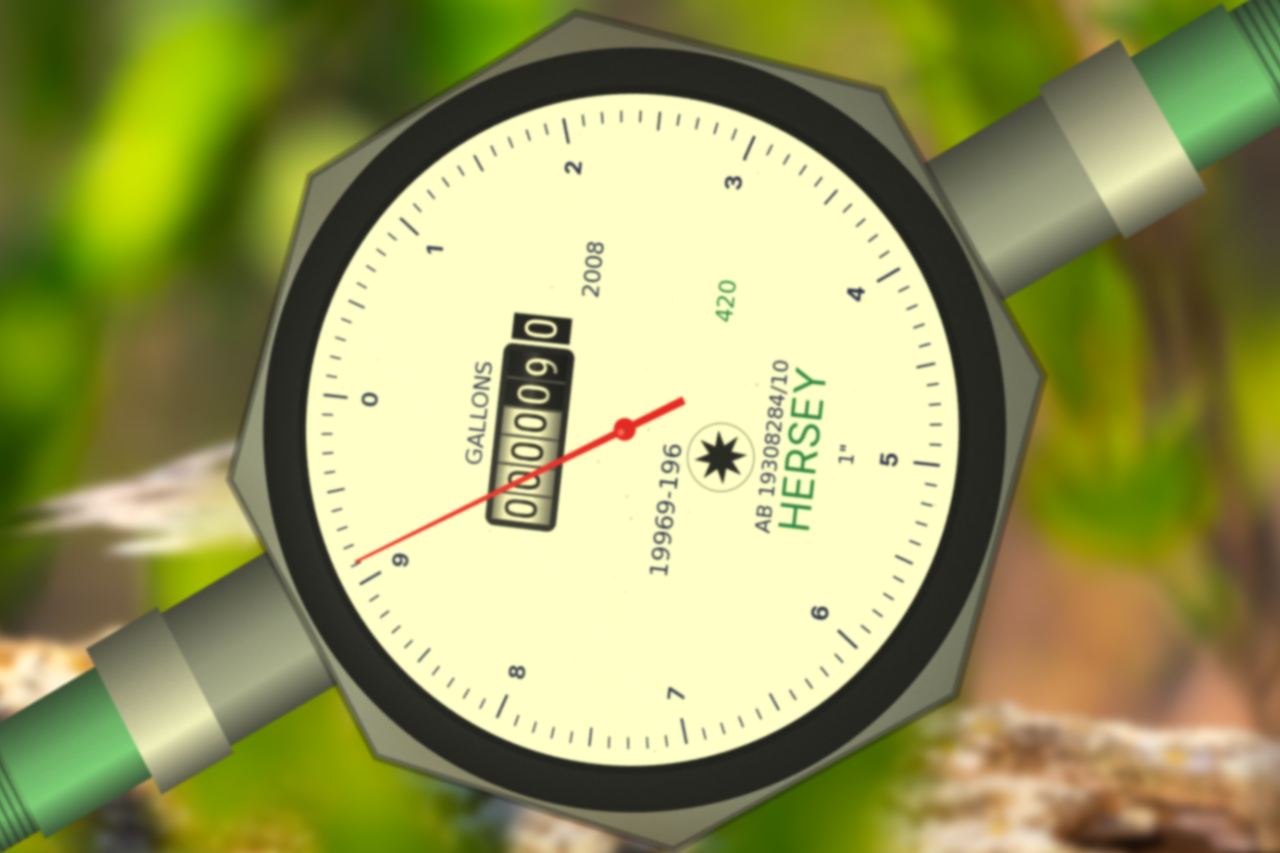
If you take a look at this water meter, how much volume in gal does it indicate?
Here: 89.1 gal
